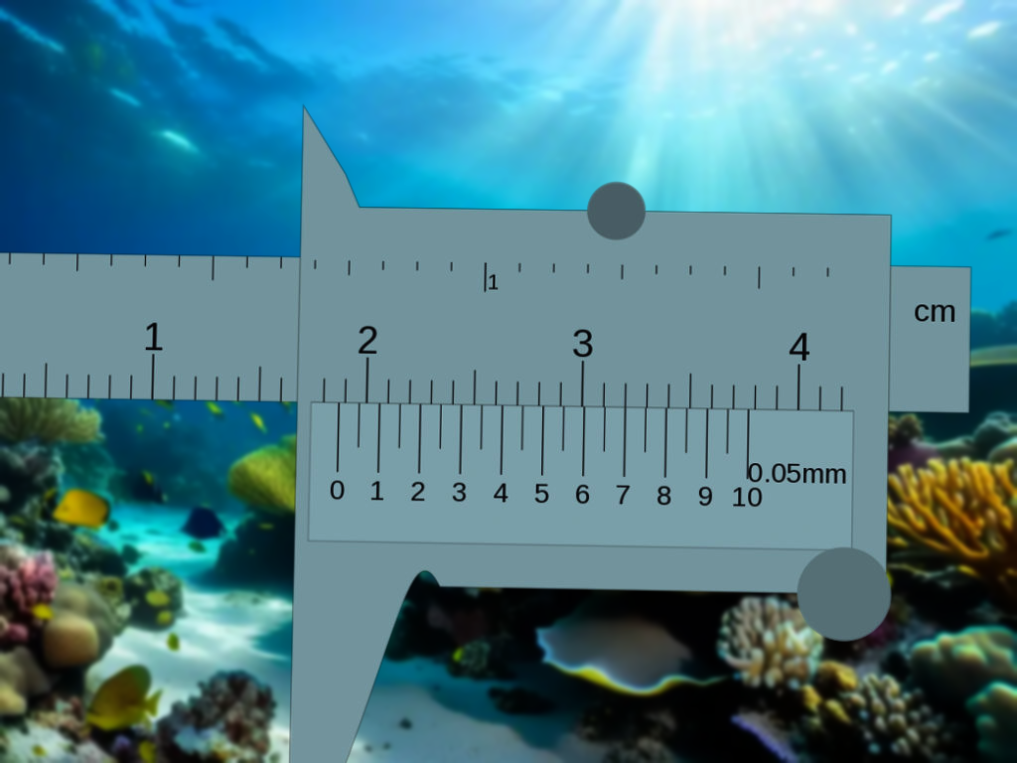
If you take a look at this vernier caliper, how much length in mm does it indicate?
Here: 18.70 mm
